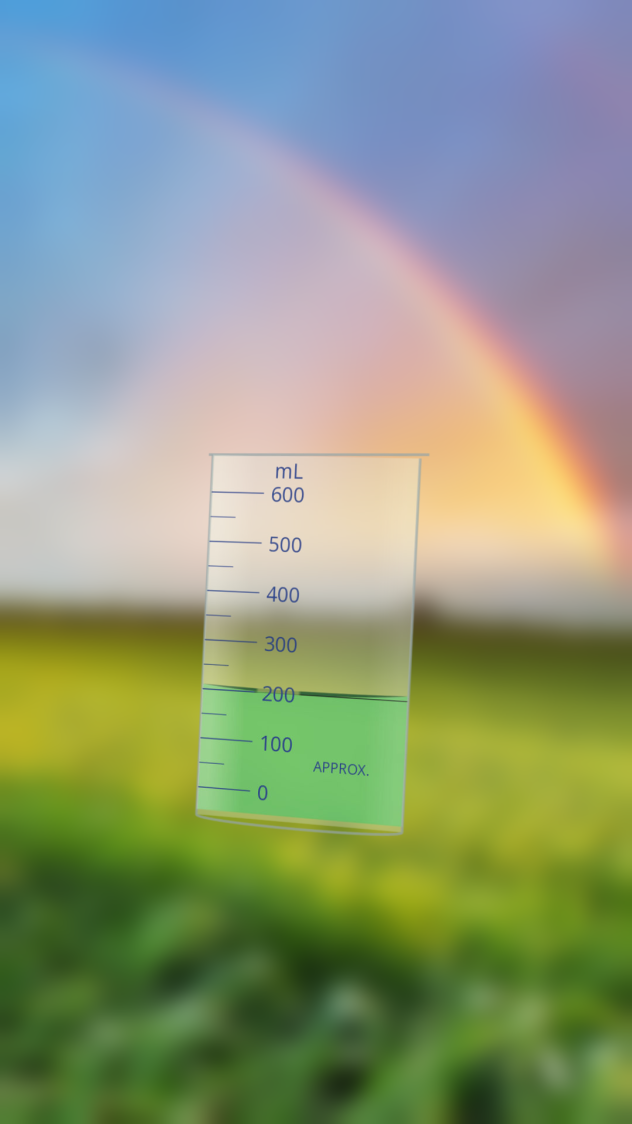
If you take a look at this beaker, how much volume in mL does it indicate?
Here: 200 mL
